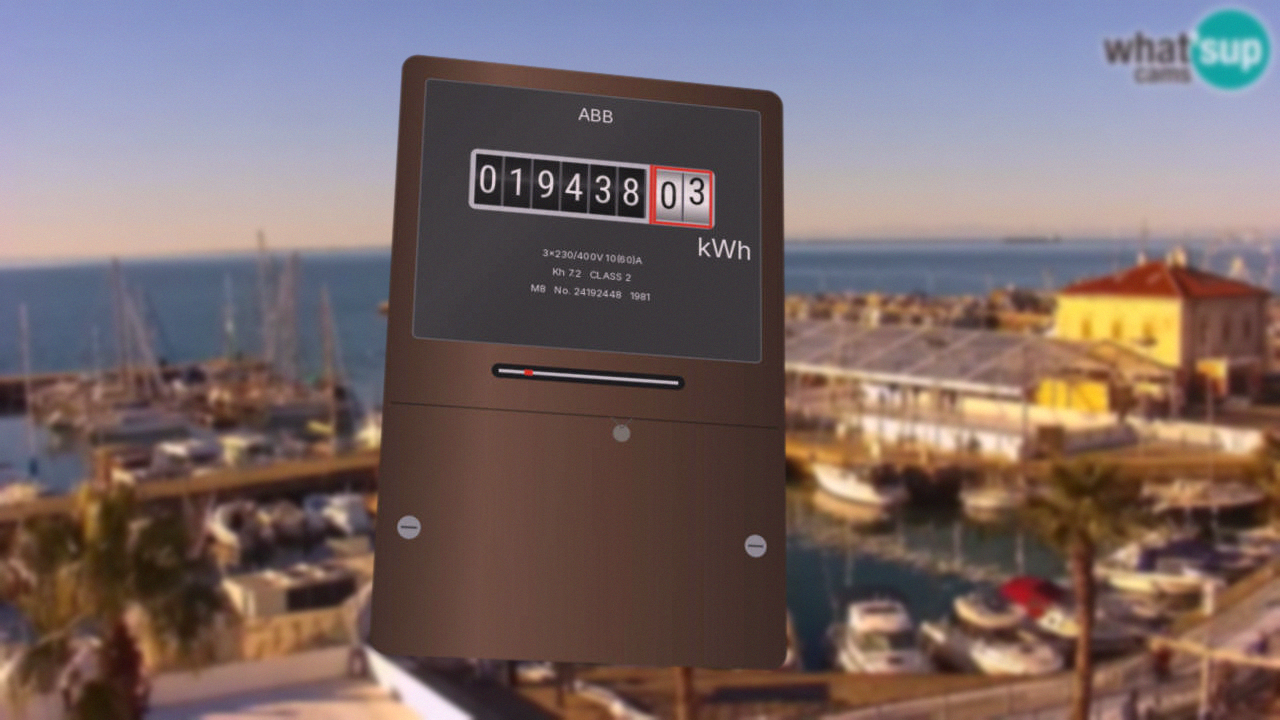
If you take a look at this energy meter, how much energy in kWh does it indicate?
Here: 19438.03 kWh
